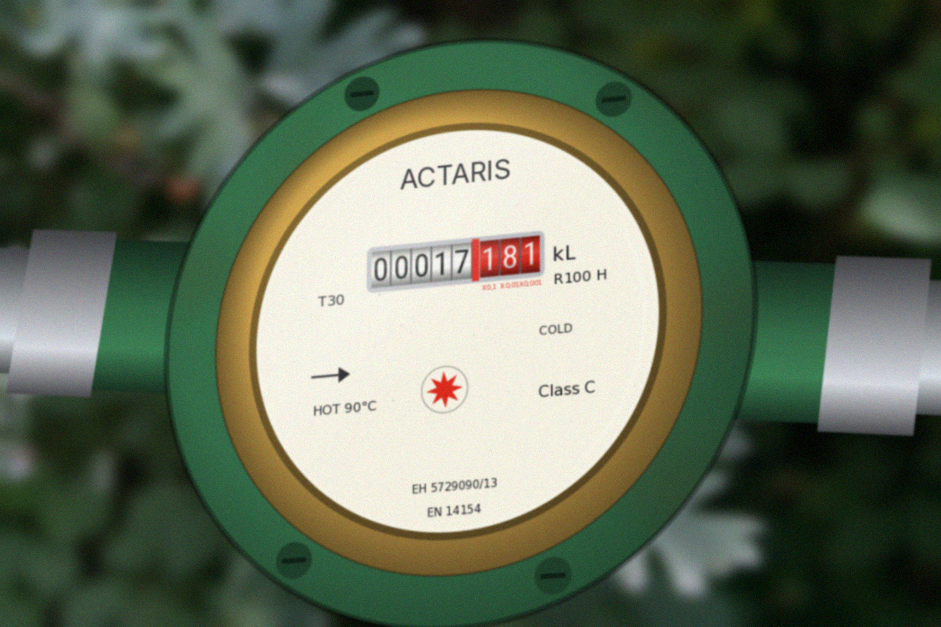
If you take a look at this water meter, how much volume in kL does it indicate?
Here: 17.181 kL
